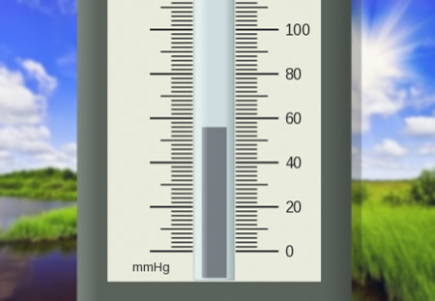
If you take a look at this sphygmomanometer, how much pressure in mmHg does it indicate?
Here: 56 mmHg
